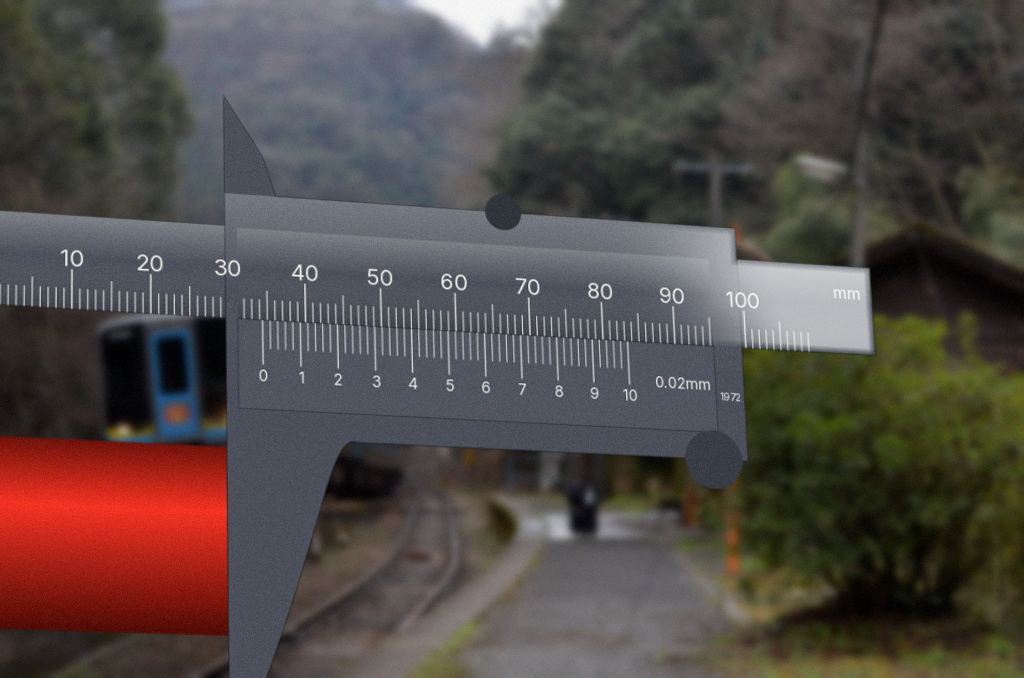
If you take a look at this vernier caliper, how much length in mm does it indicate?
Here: 34.4 mm
